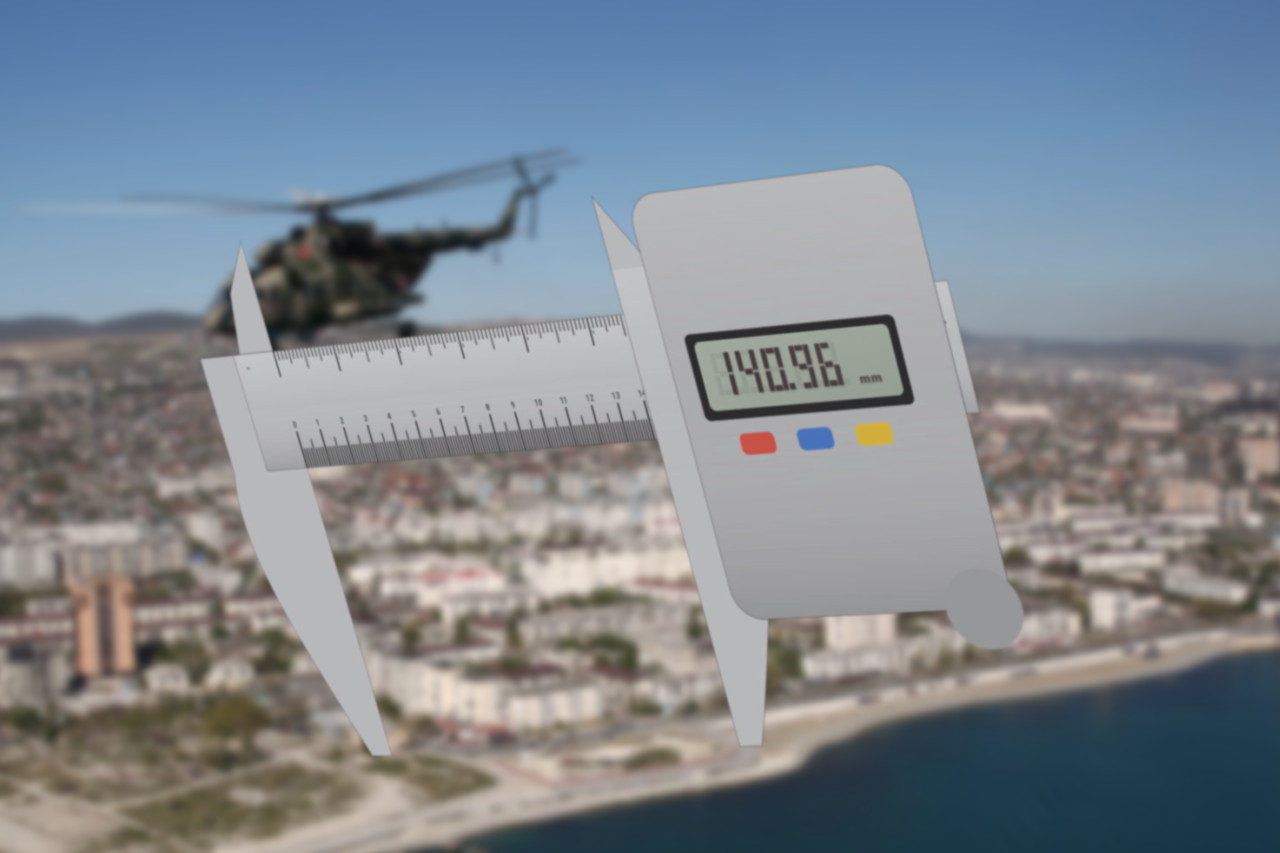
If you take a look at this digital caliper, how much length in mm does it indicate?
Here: 140.96 mm
